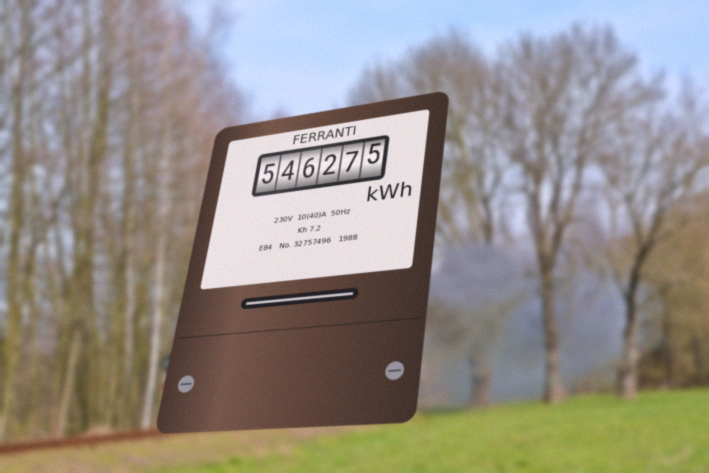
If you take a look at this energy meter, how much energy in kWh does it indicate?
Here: 546275 kWh
